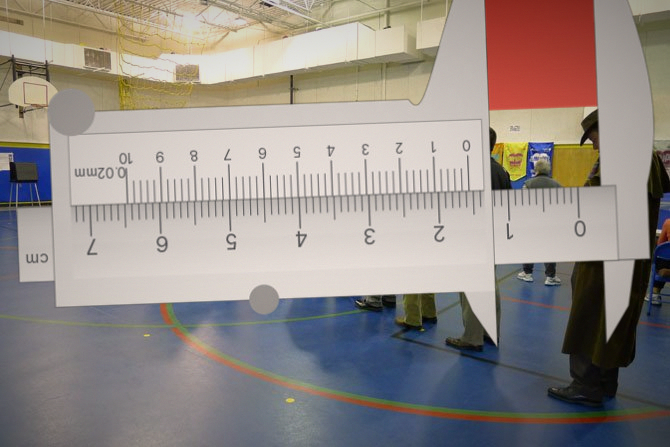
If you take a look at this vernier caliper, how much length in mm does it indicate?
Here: 15.6 mm
